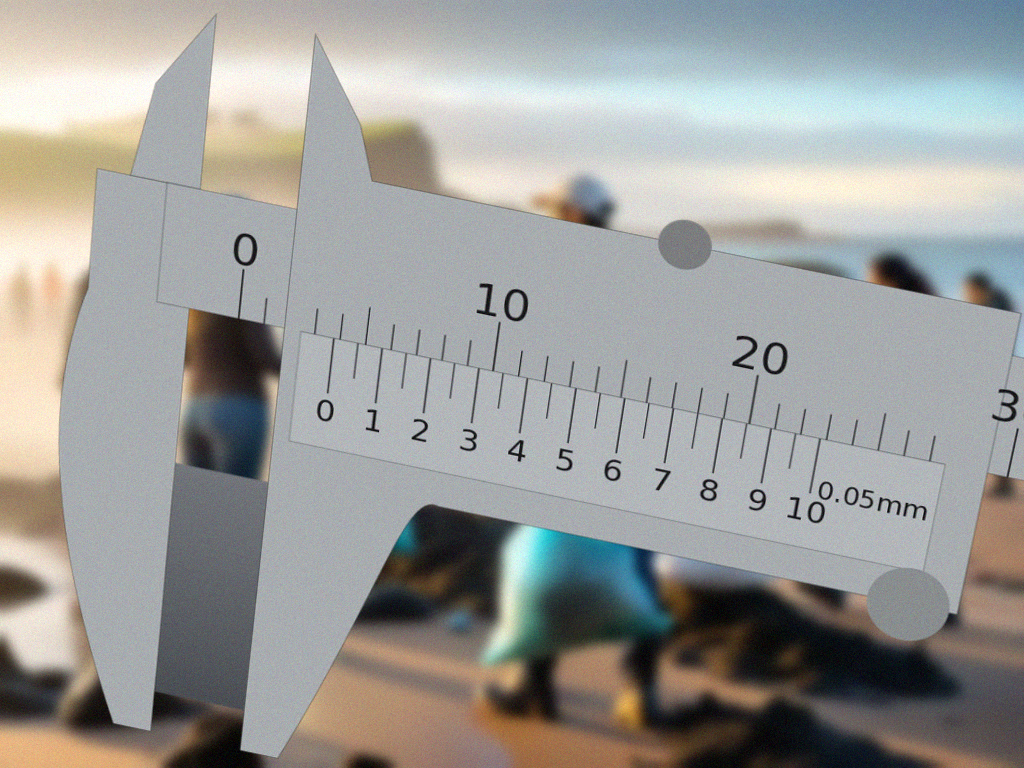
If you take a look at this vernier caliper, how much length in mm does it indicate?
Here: 3.75 mm
